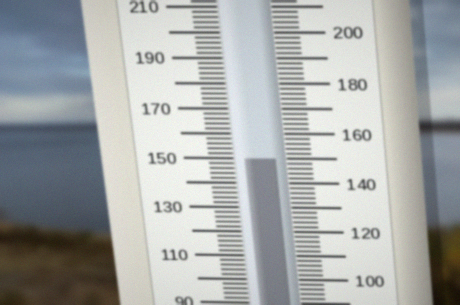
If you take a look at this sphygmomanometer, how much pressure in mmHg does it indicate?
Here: 150 mmHg
